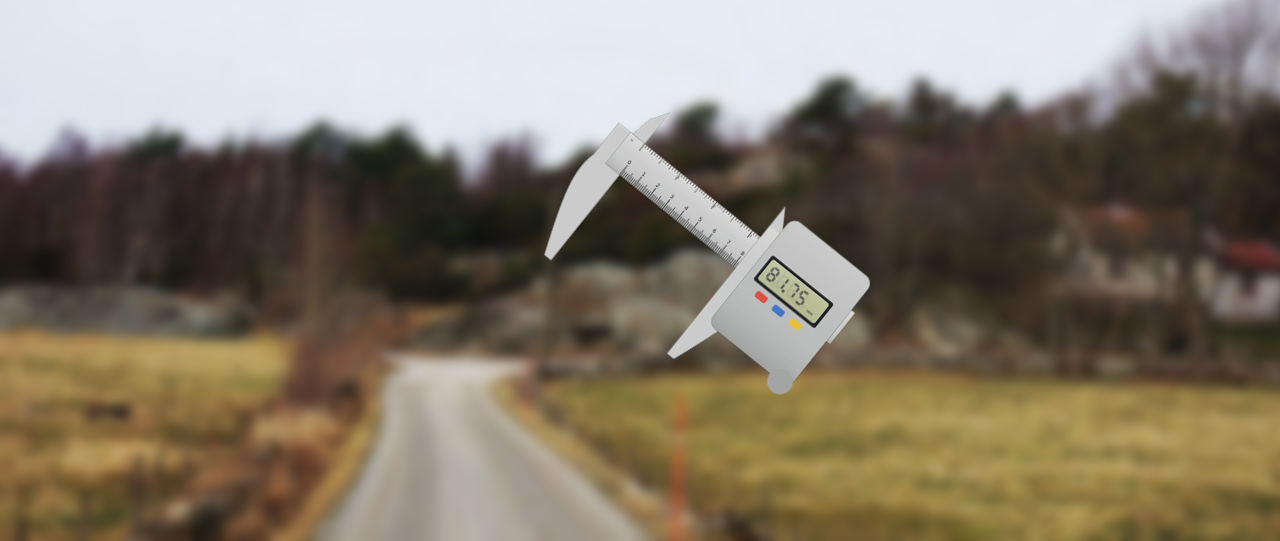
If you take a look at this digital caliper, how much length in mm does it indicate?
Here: 81.75 mm
